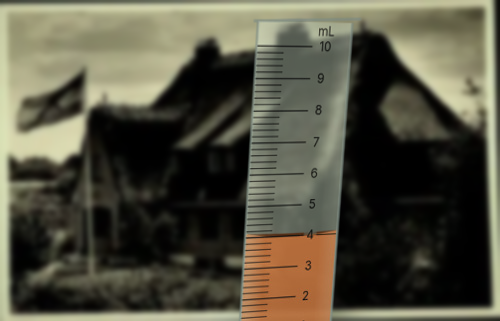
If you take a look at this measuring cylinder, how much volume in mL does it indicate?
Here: 4 mL
